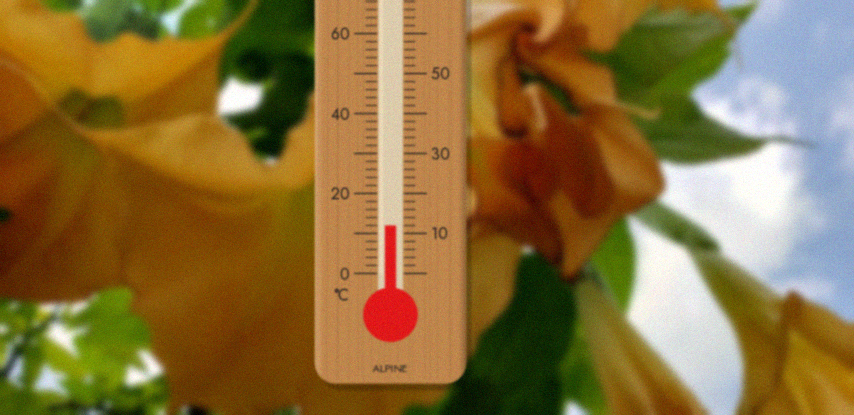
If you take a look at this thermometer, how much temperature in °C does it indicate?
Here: 12 °C
